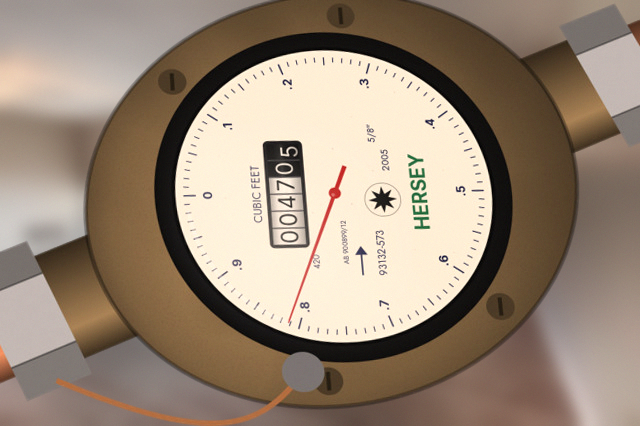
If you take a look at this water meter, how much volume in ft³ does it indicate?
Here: 4704.81 ft³
